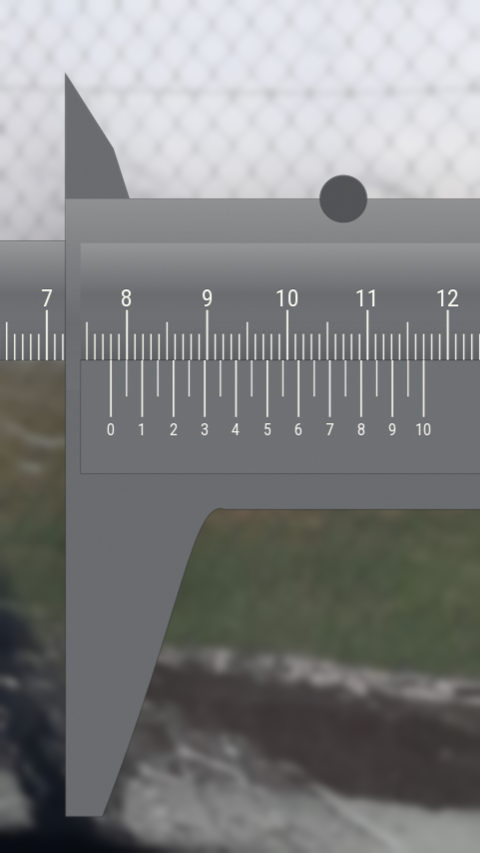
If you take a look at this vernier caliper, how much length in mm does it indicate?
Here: 78.0 mm
